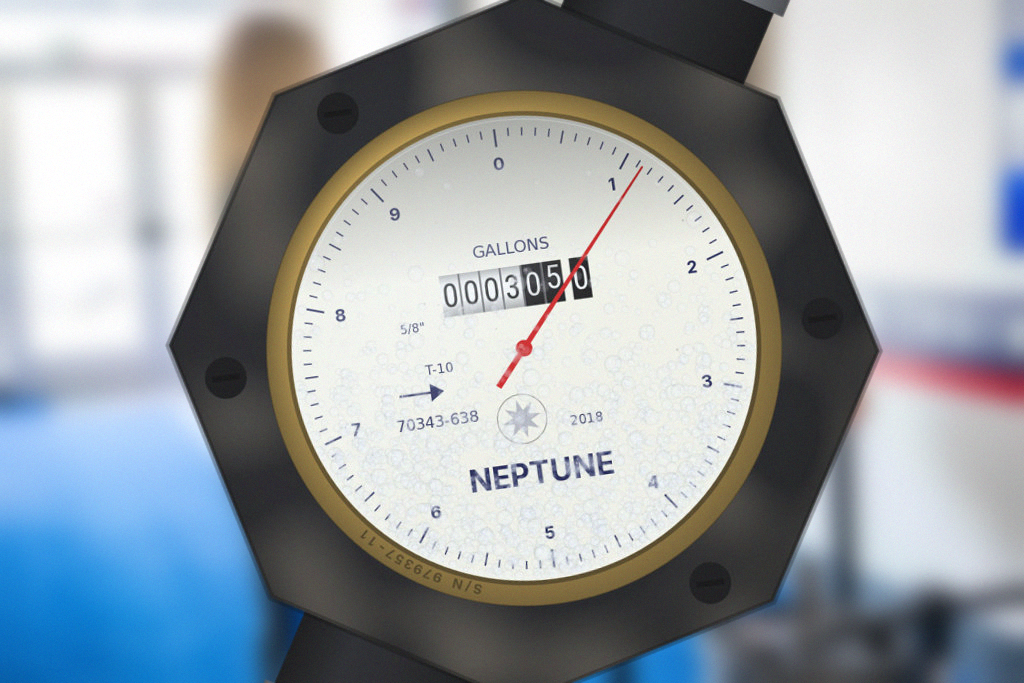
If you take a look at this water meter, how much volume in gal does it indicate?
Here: 3051.1 gal
